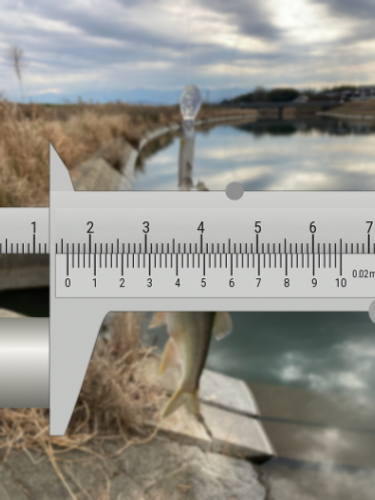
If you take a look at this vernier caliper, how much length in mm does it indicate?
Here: 16.0 mm
